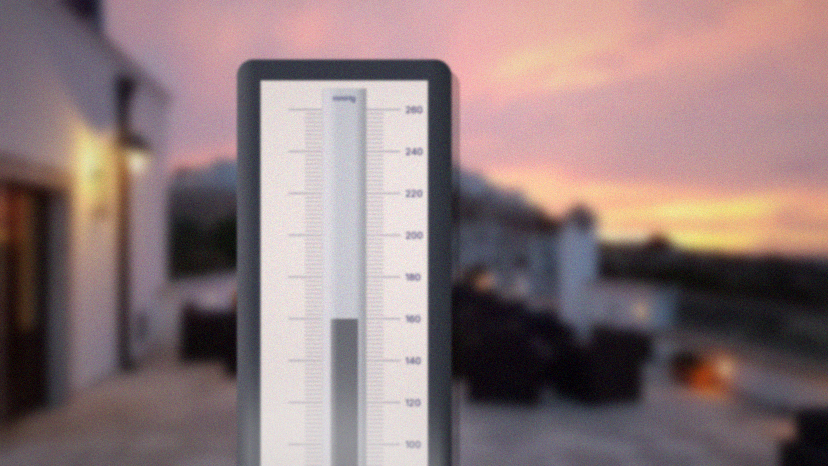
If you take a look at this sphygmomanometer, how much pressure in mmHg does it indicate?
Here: 160 mmHg
